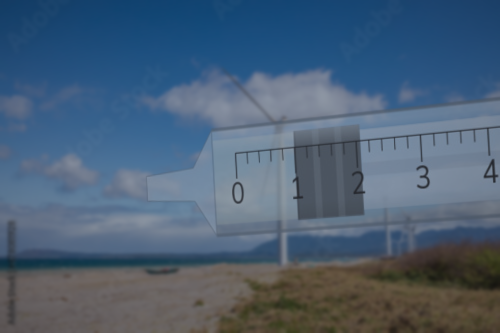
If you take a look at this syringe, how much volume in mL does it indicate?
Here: 1 mL
